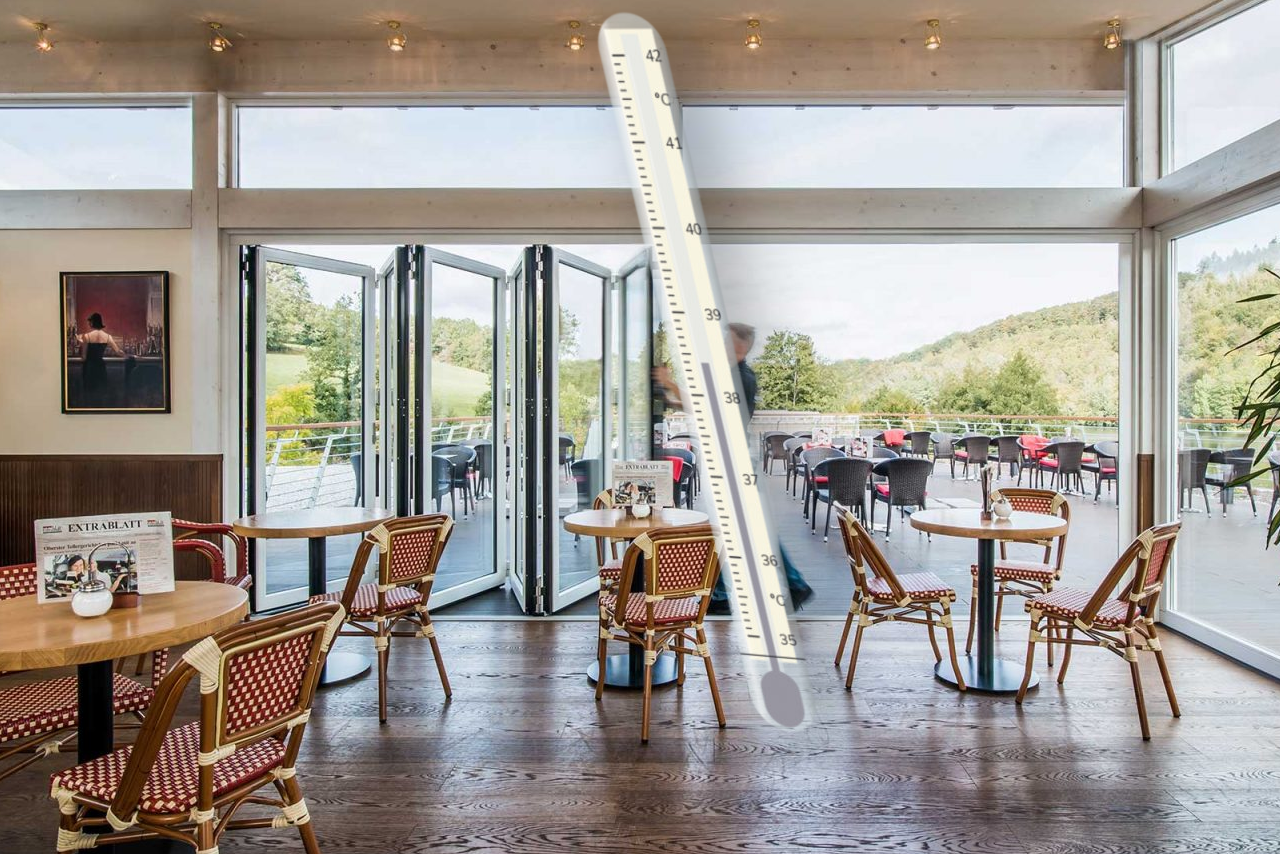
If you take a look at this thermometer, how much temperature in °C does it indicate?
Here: 38.4 °C
